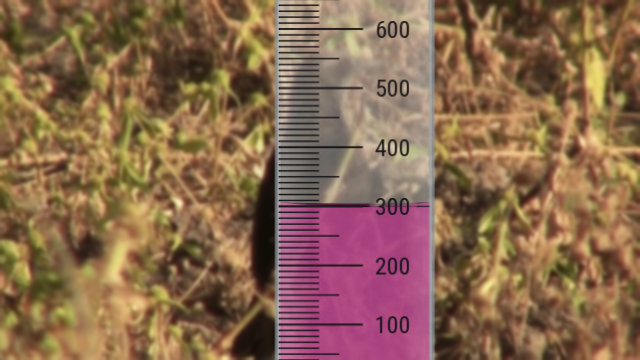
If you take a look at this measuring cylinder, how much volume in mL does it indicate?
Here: 300 mL
